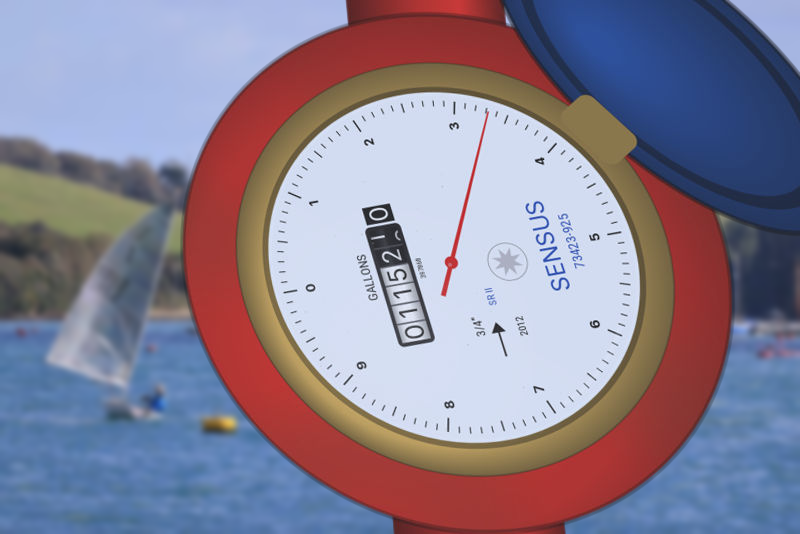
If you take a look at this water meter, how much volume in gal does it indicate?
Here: 115213.3 gal
